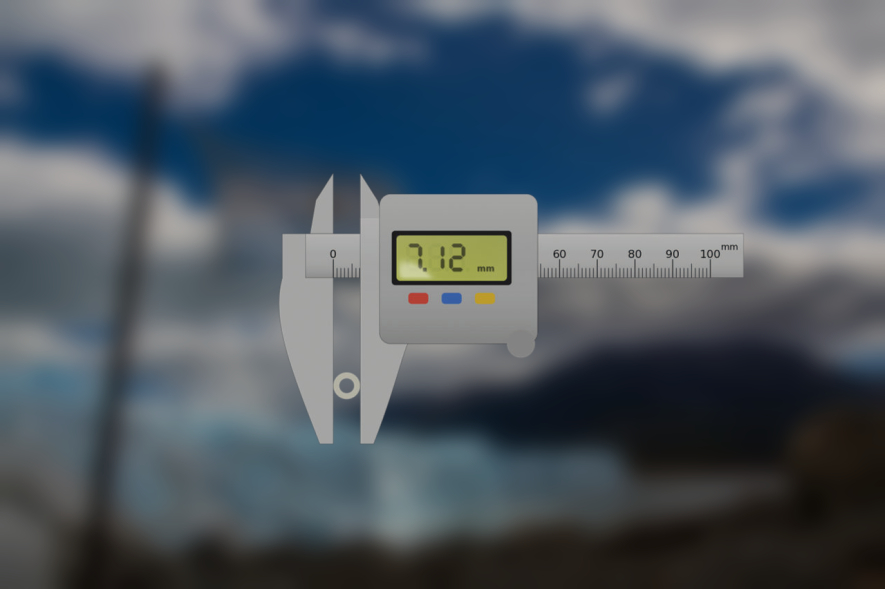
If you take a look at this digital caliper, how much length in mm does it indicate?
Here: 7.12 mm
